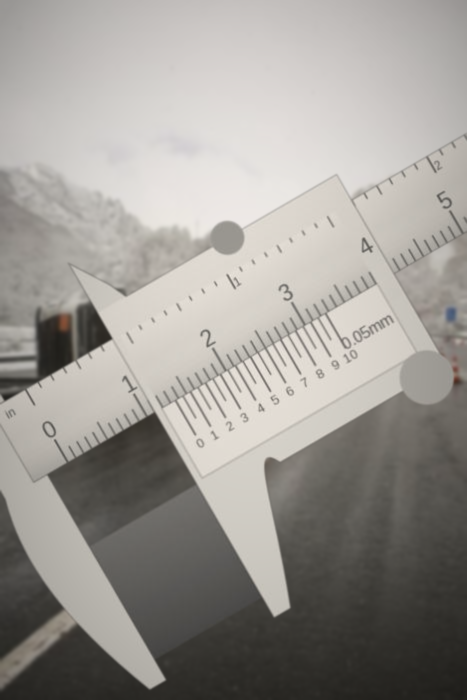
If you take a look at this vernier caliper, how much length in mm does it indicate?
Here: 13.6 mm
